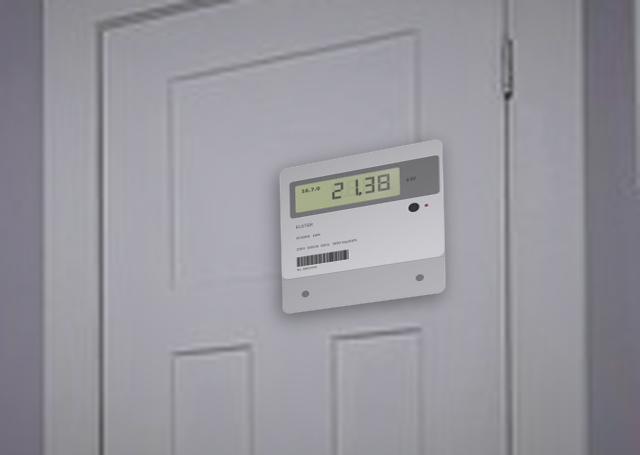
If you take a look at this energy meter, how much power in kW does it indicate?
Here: 21.38 kW
